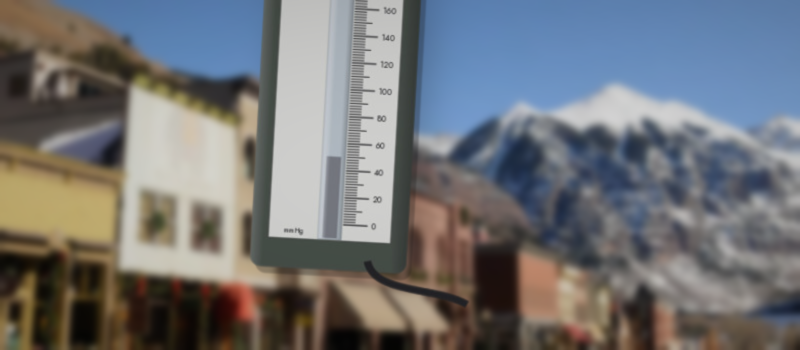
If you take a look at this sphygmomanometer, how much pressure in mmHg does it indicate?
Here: 50 mmHg
